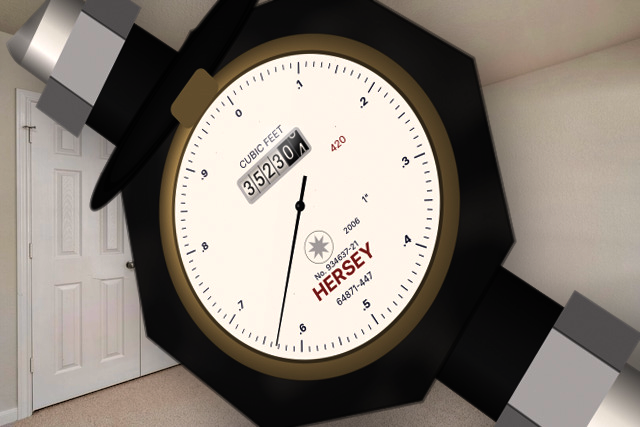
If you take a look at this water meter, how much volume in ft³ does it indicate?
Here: 352303.63 ft³
